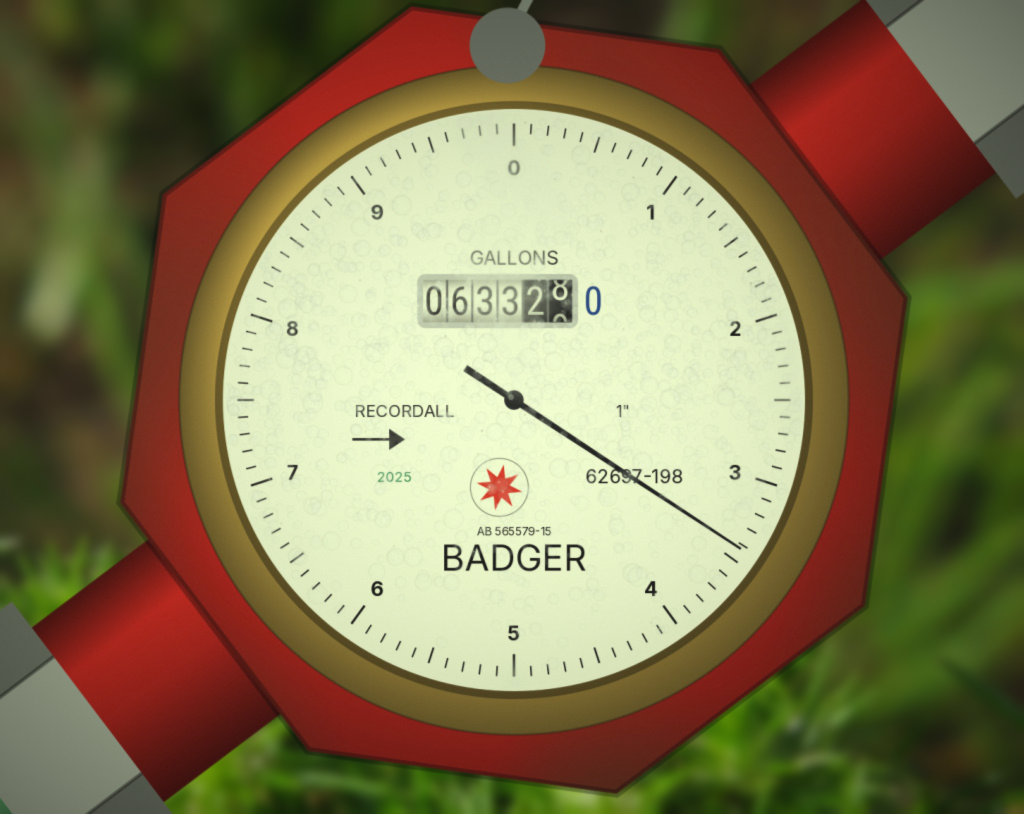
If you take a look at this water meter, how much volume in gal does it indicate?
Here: 633283.4 gal
